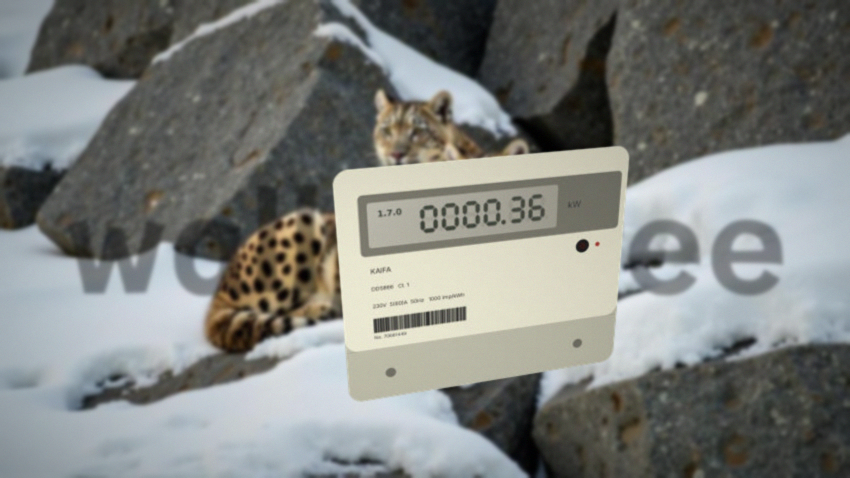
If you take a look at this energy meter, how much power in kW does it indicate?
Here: 0.36 kW
